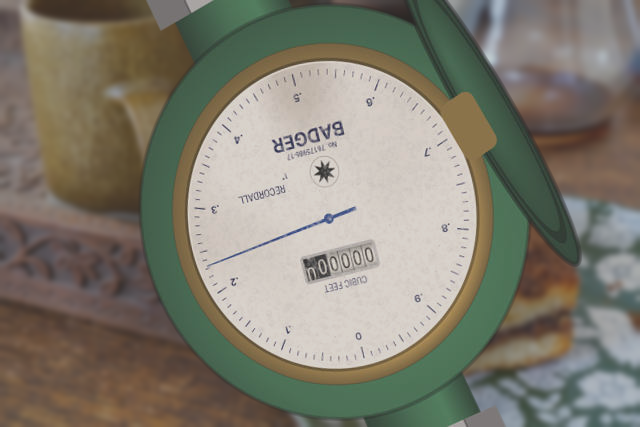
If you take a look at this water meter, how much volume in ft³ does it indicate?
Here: 0.23 ft³
